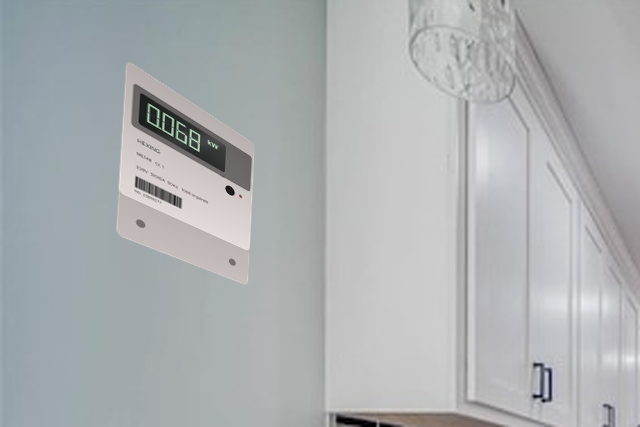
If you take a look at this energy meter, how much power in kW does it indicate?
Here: 0.068 kW
